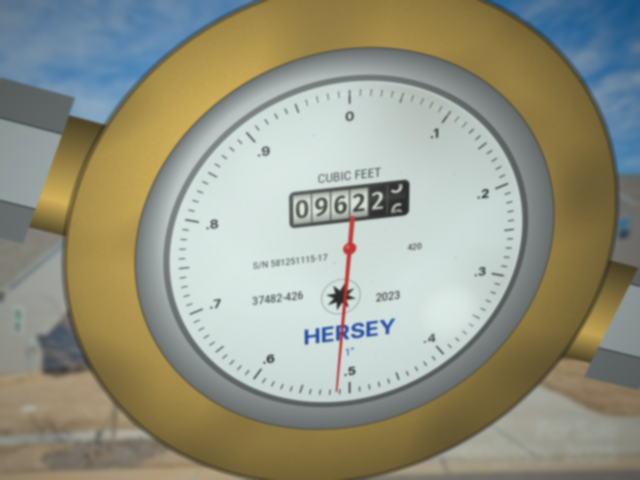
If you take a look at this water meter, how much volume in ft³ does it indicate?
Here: 96225.51 ft³
